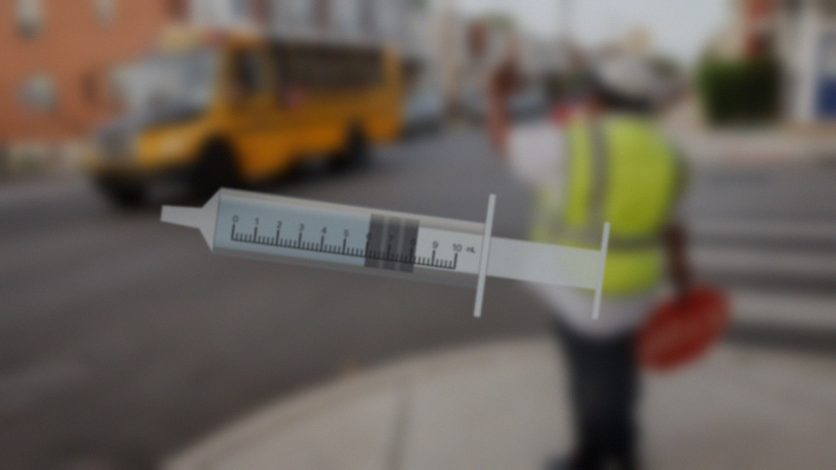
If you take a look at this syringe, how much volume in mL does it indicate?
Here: 6 mL
